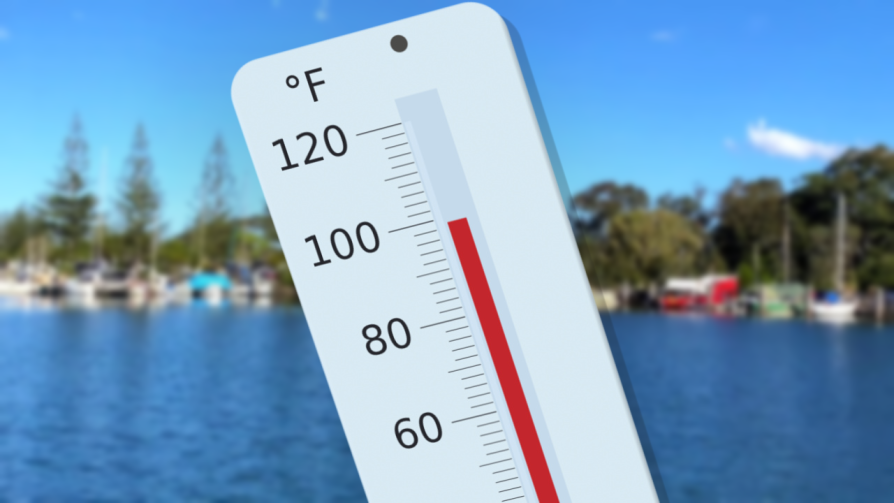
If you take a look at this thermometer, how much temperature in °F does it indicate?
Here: 99 °F
